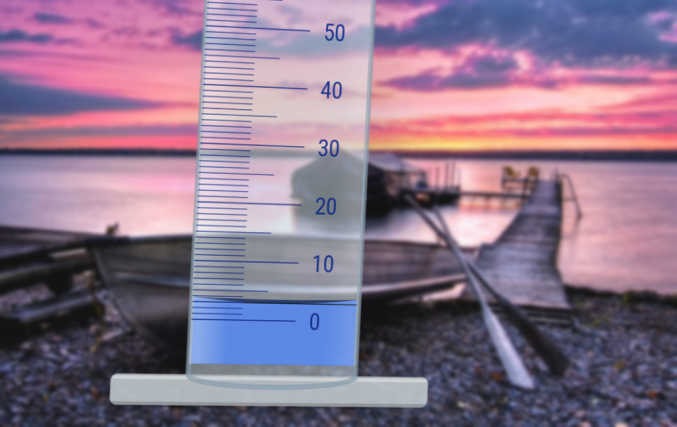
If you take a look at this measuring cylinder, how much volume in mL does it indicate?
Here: 3 mL
